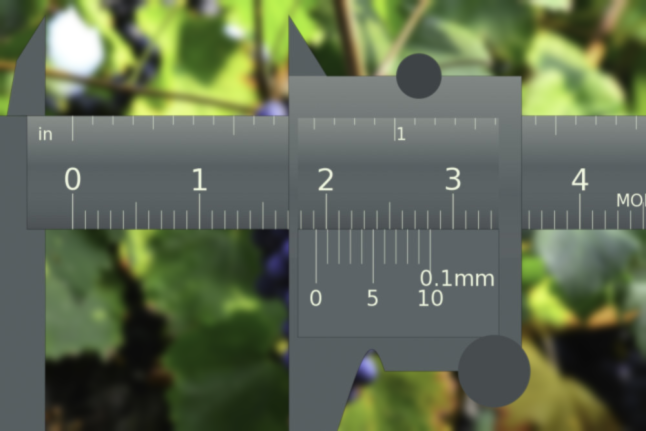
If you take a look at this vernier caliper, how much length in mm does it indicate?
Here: 19.2 mm
